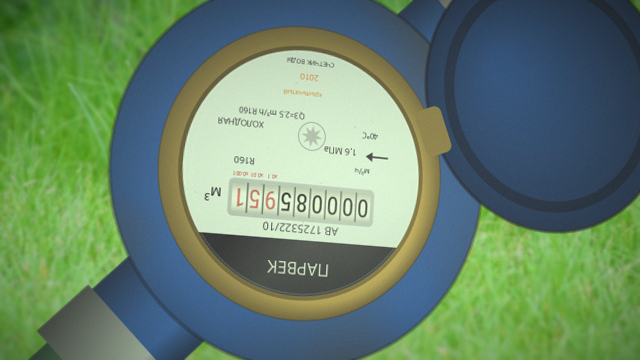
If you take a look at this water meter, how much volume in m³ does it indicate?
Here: 85.951 m³
